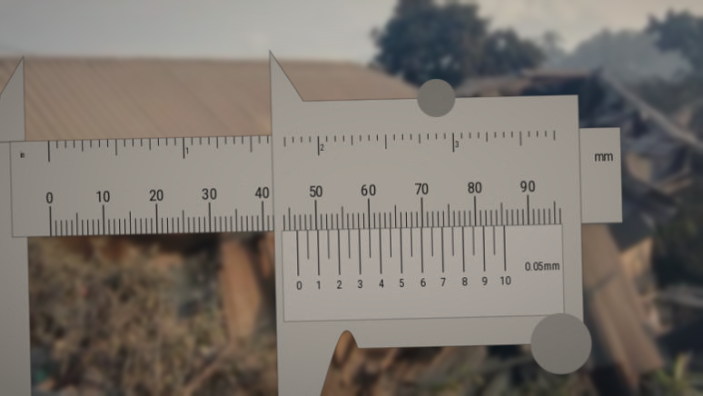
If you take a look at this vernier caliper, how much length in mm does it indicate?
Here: 46.4 mm
